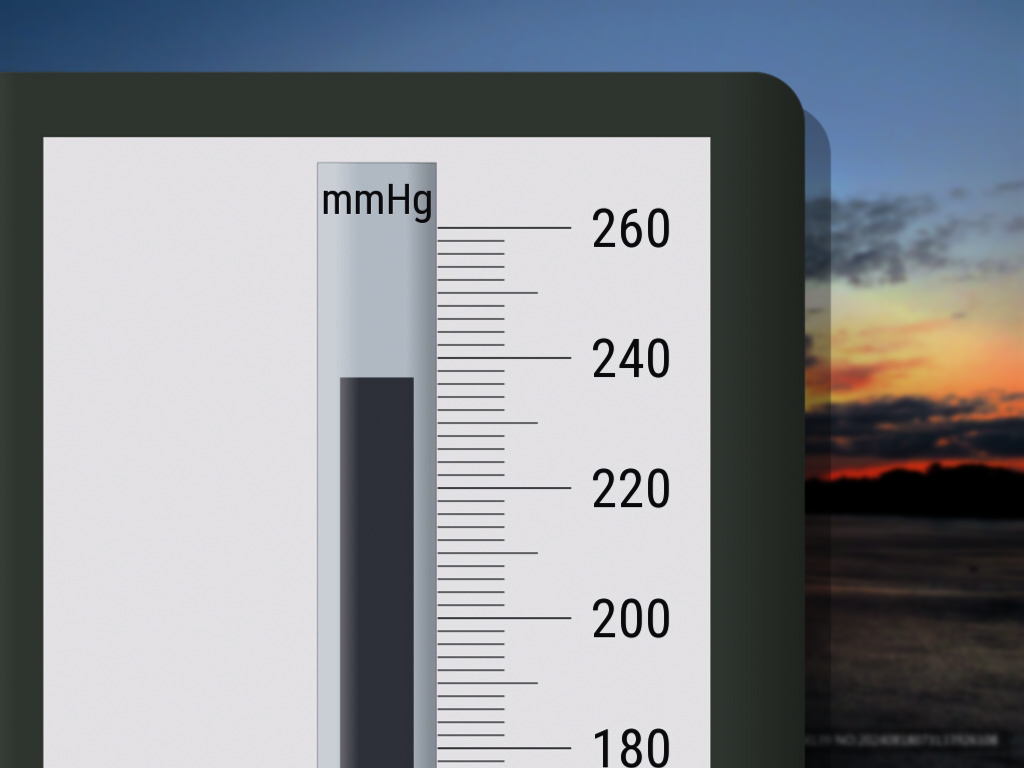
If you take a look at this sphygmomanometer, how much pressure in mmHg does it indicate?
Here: 237 mmHg
